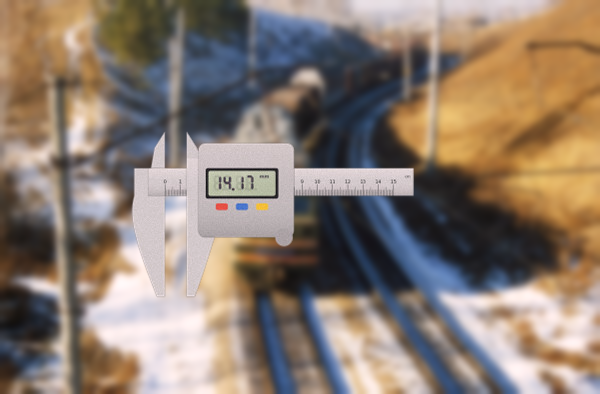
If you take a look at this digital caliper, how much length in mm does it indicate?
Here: 14.17 mm
